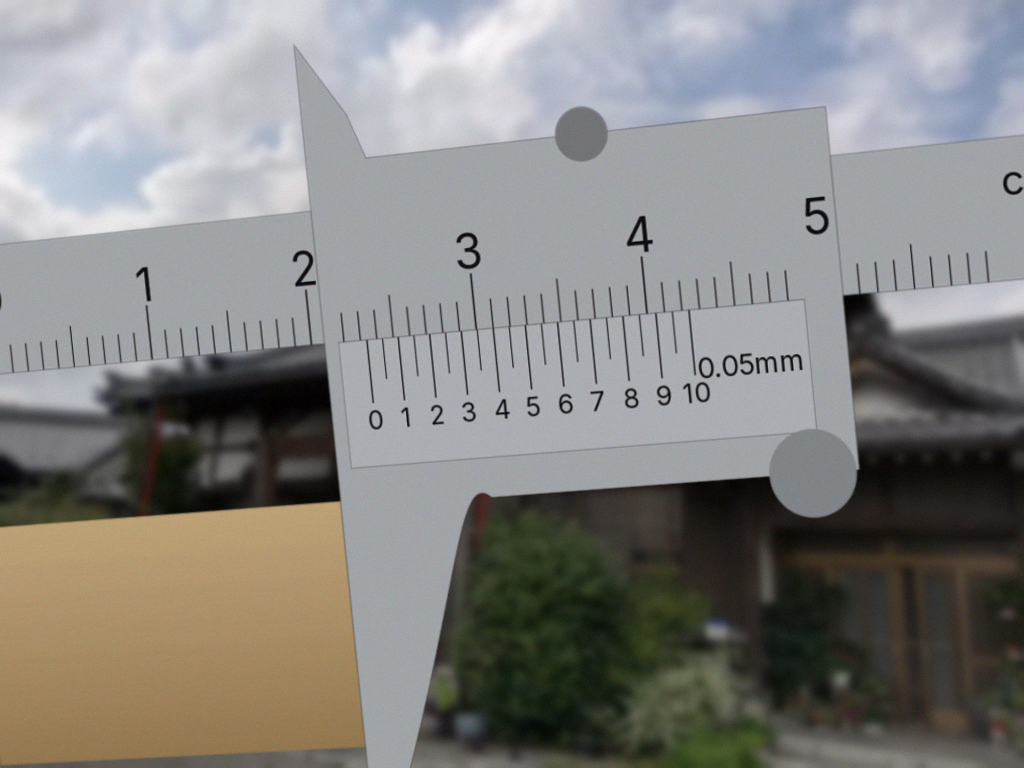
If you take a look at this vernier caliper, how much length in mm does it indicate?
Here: 23.4 mm
